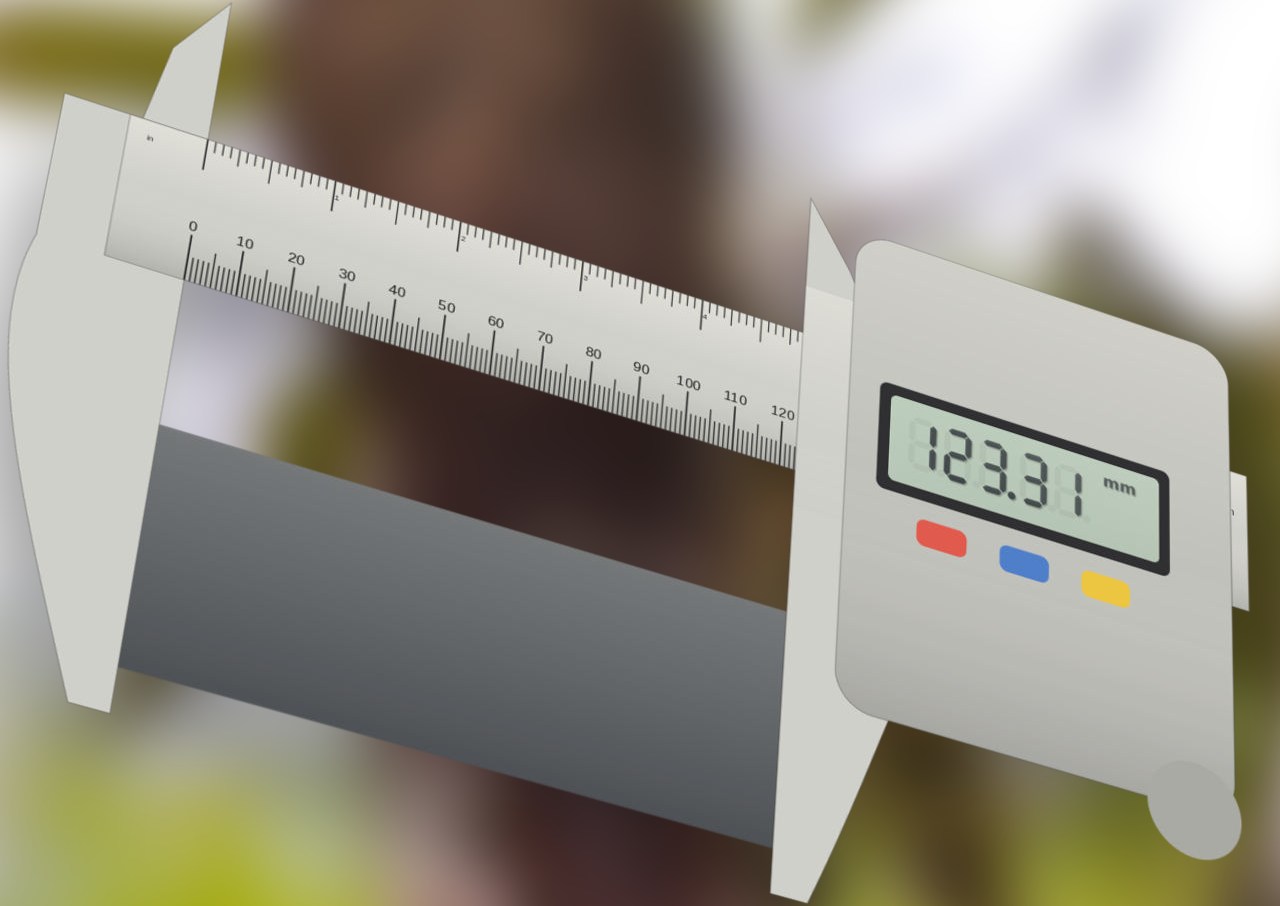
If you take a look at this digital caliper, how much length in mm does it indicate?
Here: 123.31 mm
